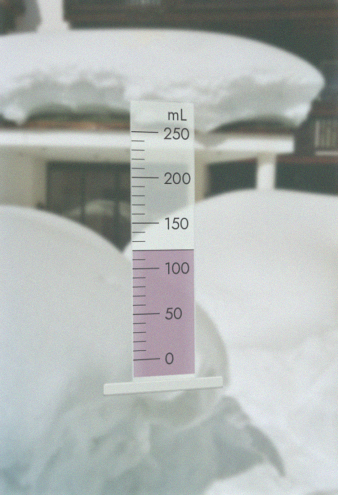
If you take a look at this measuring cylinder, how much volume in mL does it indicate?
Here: 120 mL
